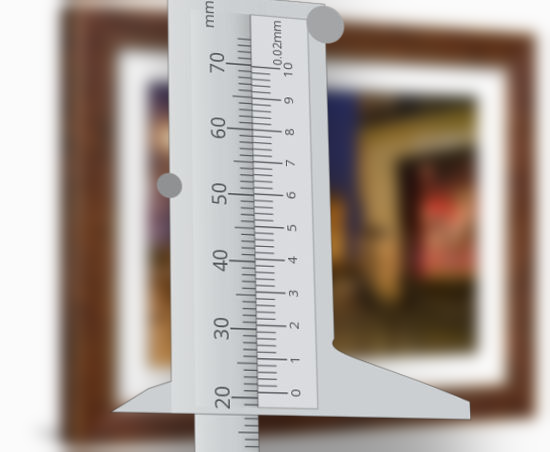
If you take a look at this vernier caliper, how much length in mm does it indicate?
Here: 20.8 mm
